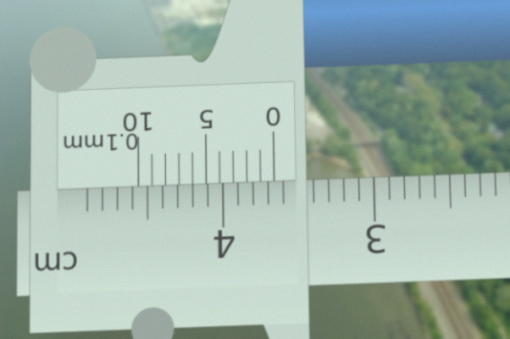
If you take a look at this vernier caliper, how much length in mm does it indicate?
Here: 36.6 mm
